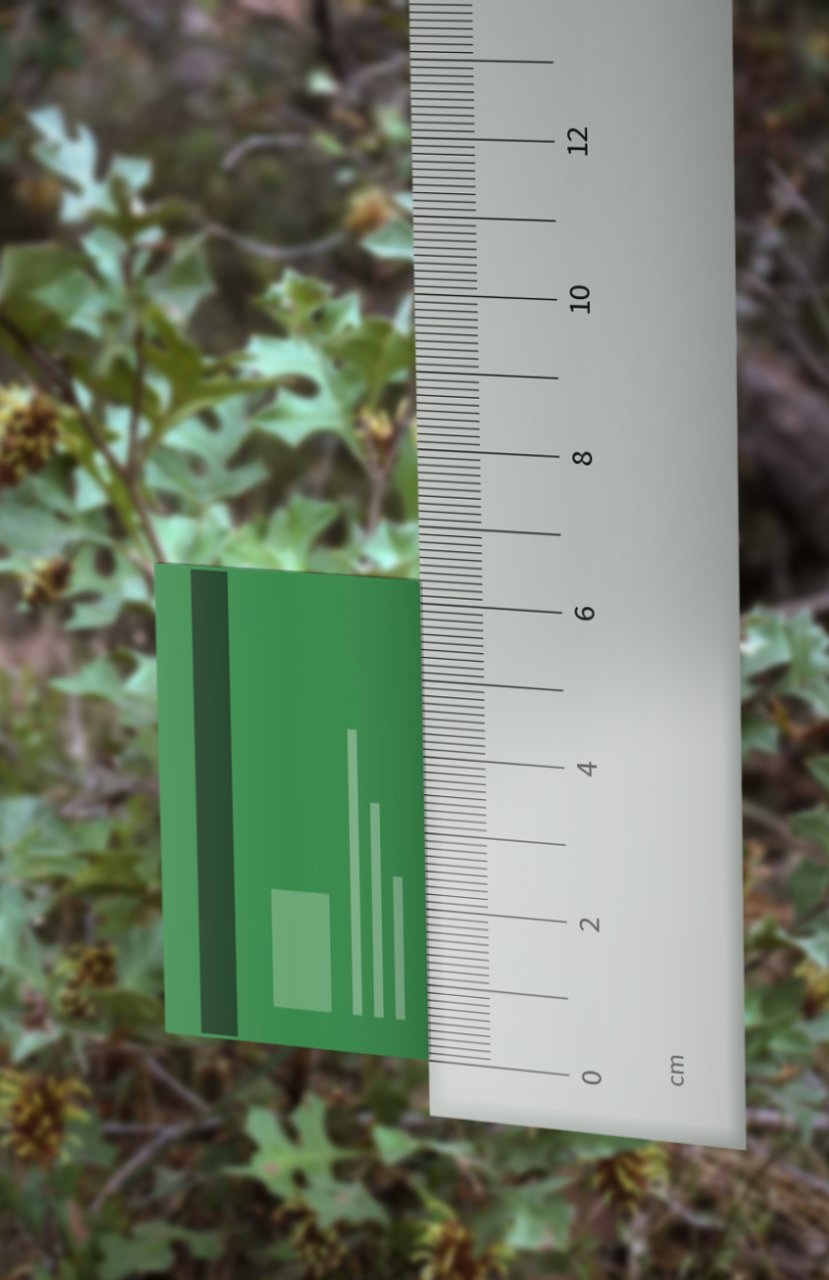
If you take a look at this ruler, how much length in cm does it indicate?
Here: 6.3 cm
